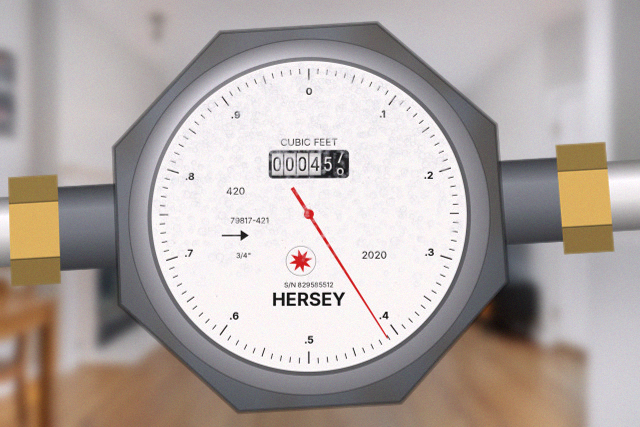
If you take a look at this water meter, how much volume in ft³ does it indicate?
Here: 457.41 ft³
